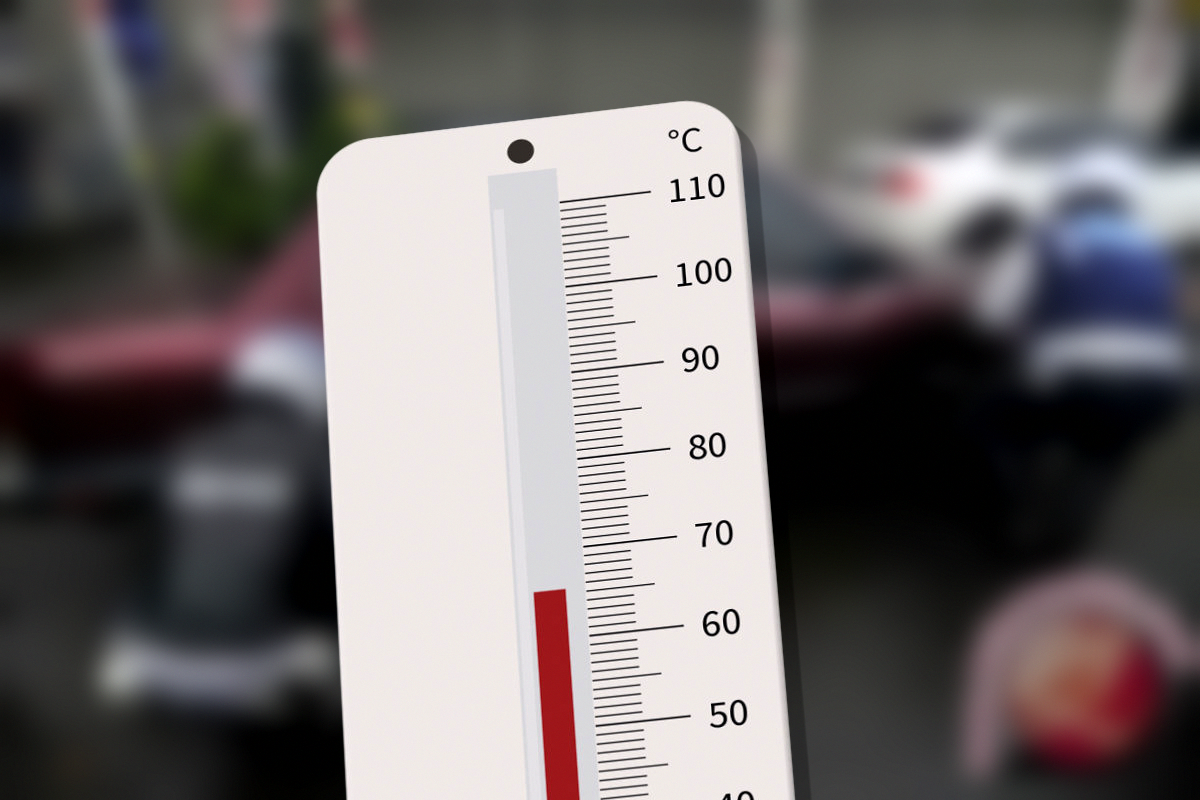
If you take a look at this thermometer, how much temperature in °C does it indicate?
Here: 65.5 °C
